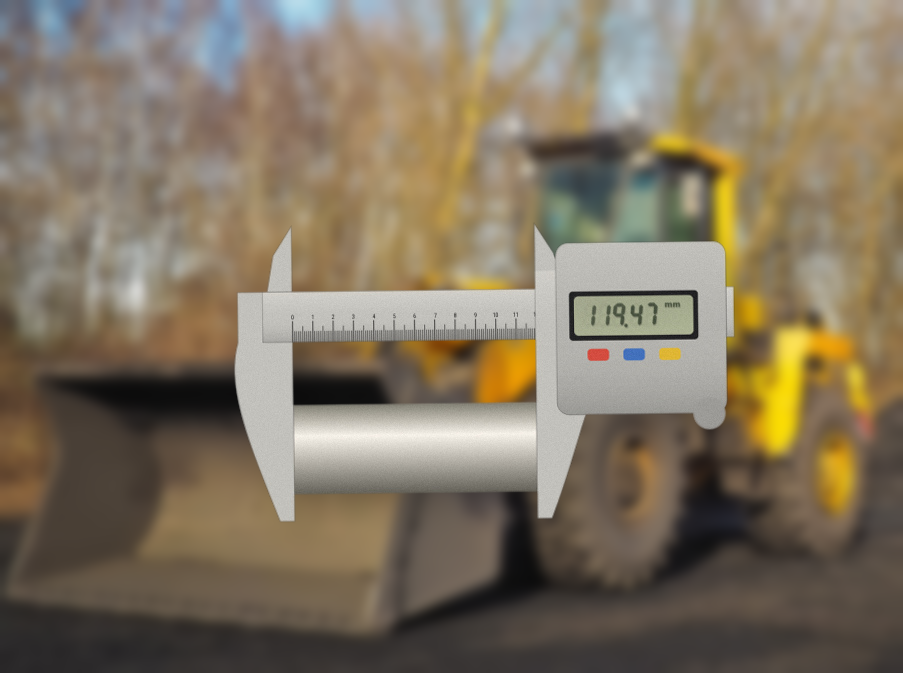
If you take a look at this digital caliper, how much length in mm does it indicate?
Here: 119.47 mm
